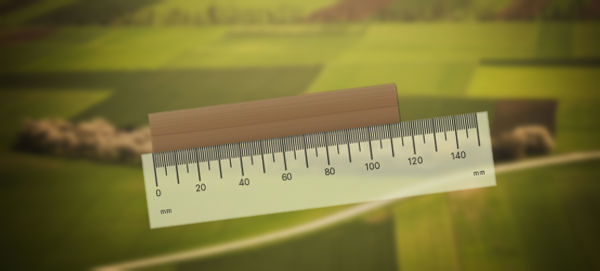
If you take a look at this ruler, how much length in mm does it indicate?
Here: 115 mm
